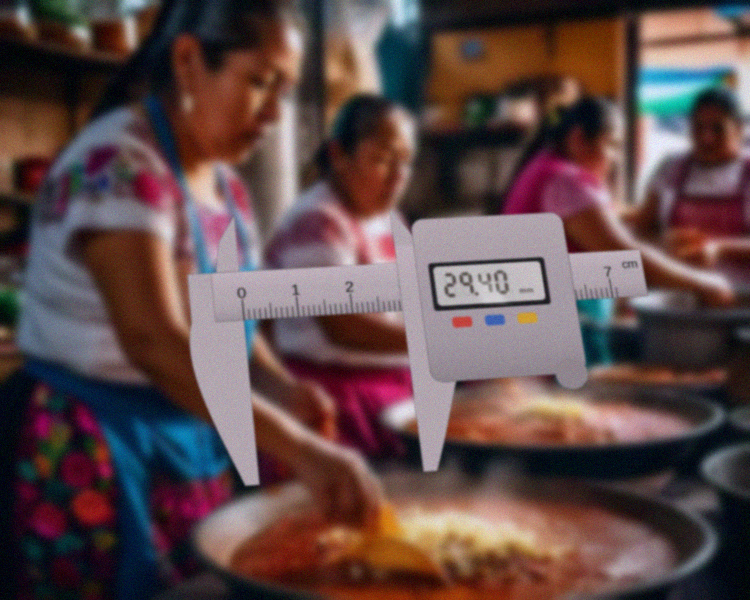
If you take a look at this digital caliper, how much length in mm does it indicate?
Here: 29.40 mm
